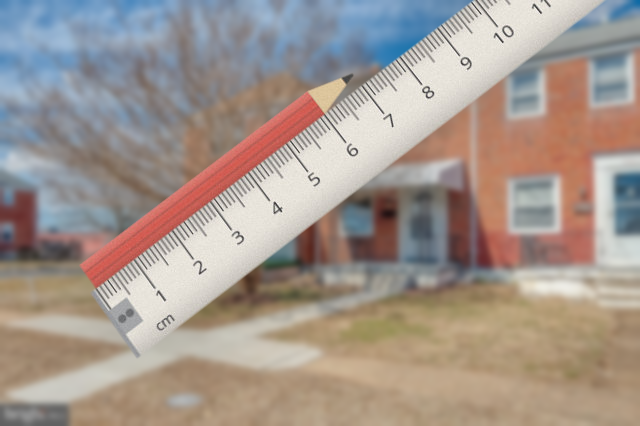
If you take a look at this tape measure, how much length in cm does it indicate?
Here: 7 cm
